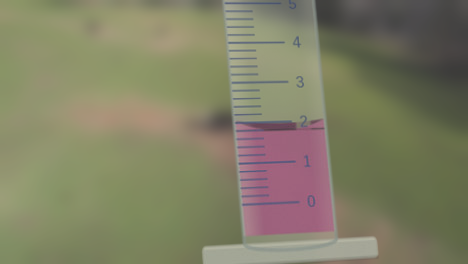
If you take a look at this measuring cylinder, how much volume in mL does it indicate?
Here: 1.8 mL
